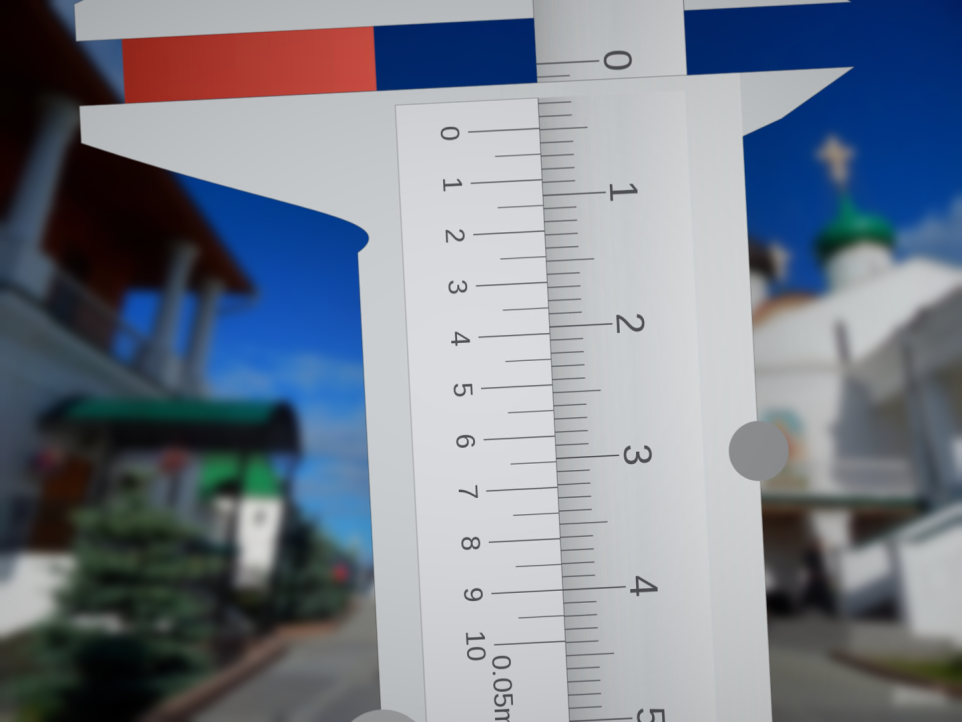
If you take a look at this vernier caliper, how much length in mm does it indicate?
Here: 4.9 mm
